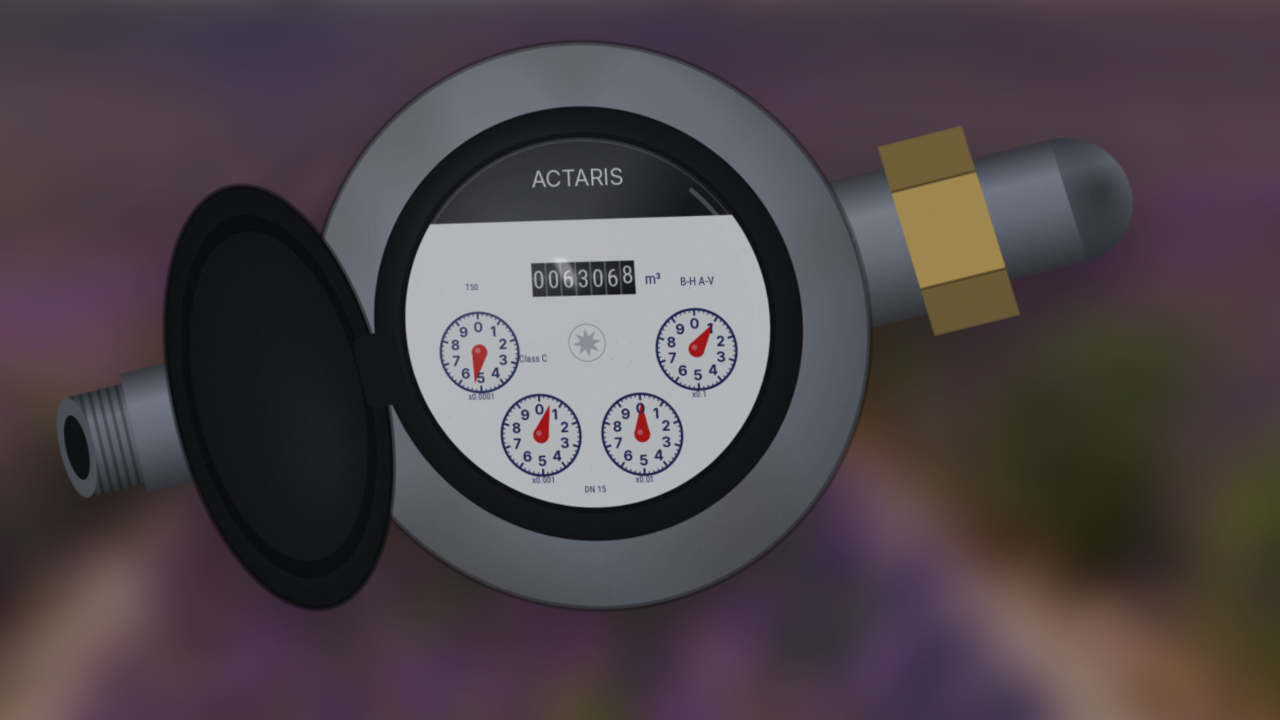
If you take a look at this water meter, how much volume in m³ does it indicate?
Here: 63068.1005 m³
